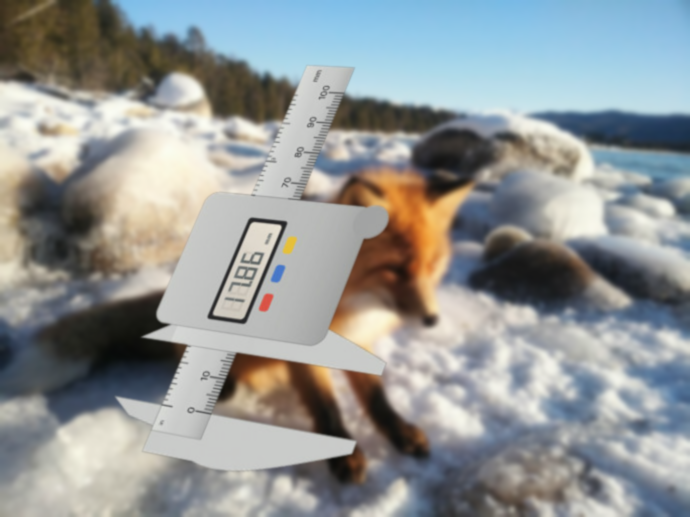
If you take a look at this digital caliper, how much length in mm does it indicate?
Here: 17.86 mm
